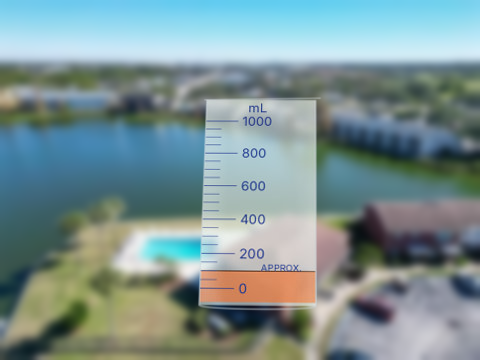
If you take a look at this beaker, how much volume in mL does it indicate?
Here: 100 mL
